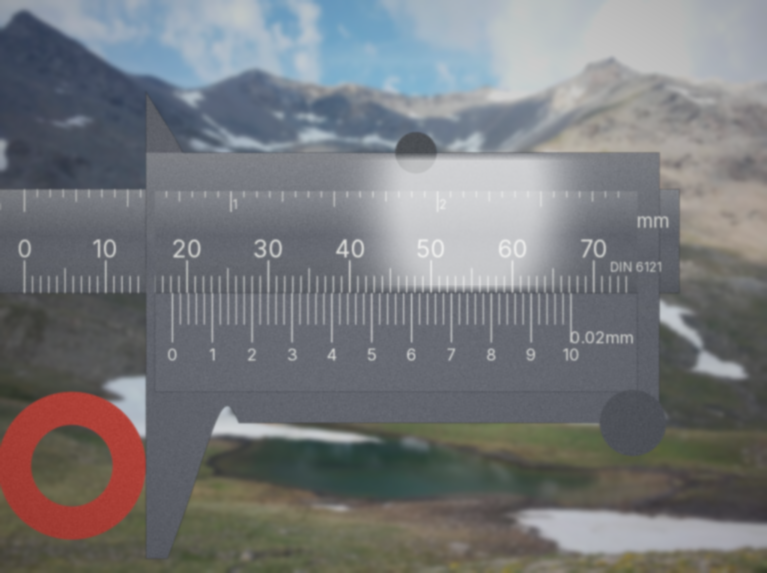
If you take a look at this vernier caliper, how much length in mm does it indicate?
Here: 18.2 mm
